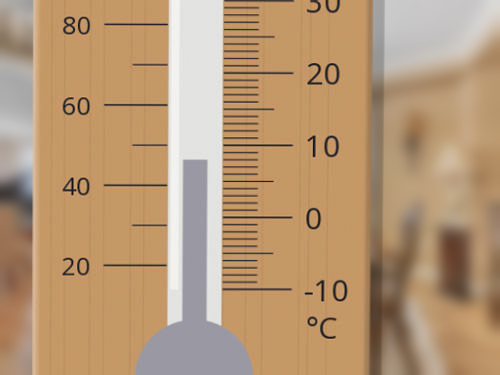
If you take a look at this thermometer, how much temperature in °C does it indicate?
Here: 8 °C
